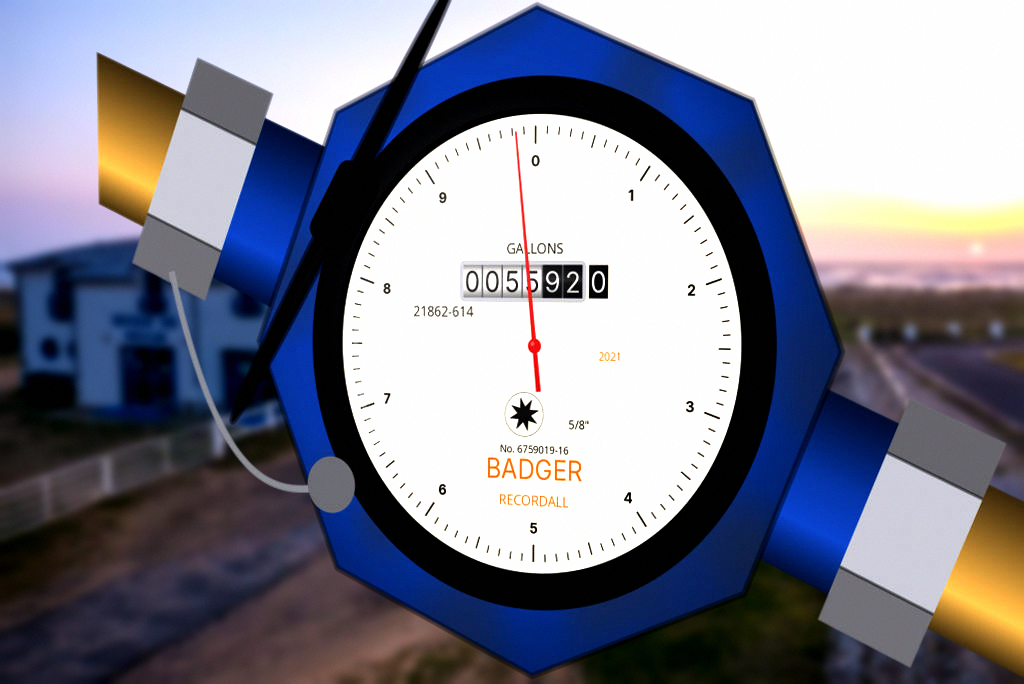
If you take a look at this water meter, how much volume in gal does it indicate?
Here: 55919.8 gal
